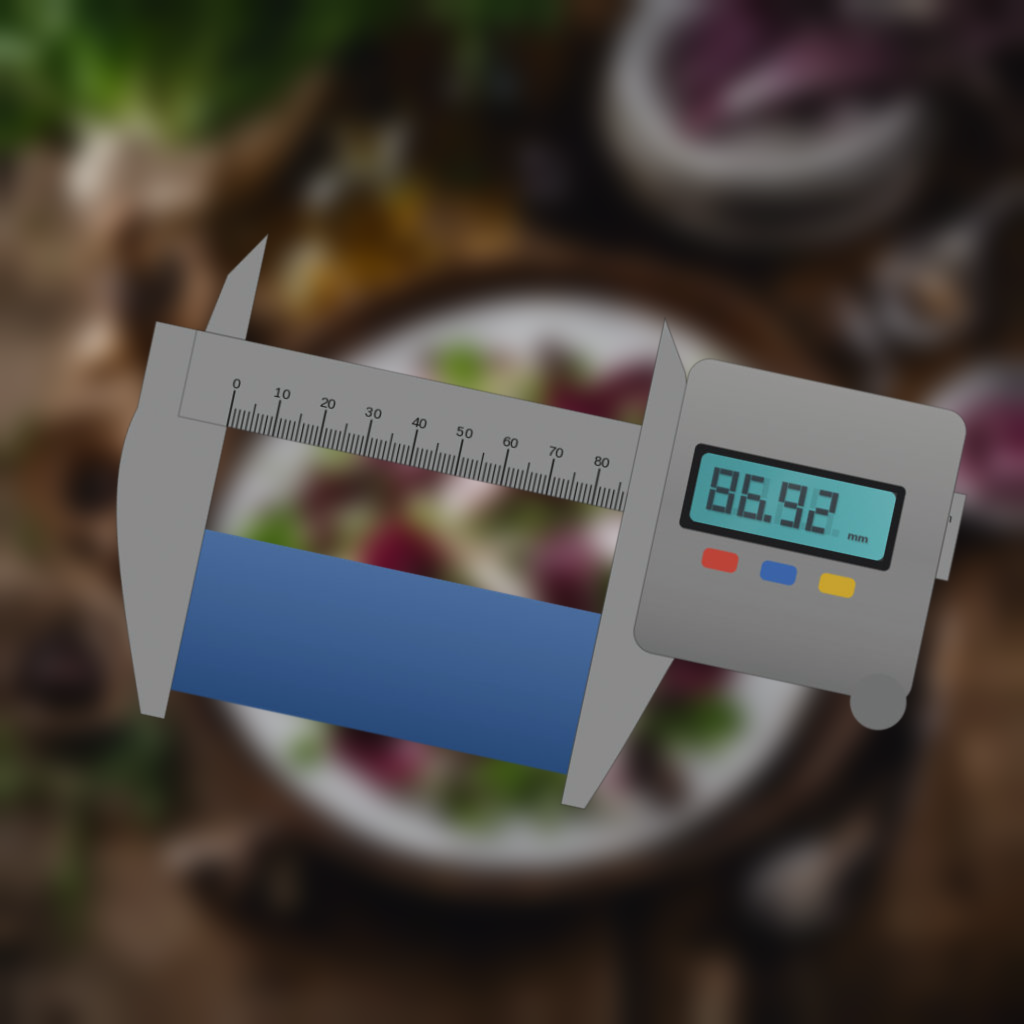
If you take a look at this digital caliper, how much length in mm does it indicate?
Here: 86.92 mm
